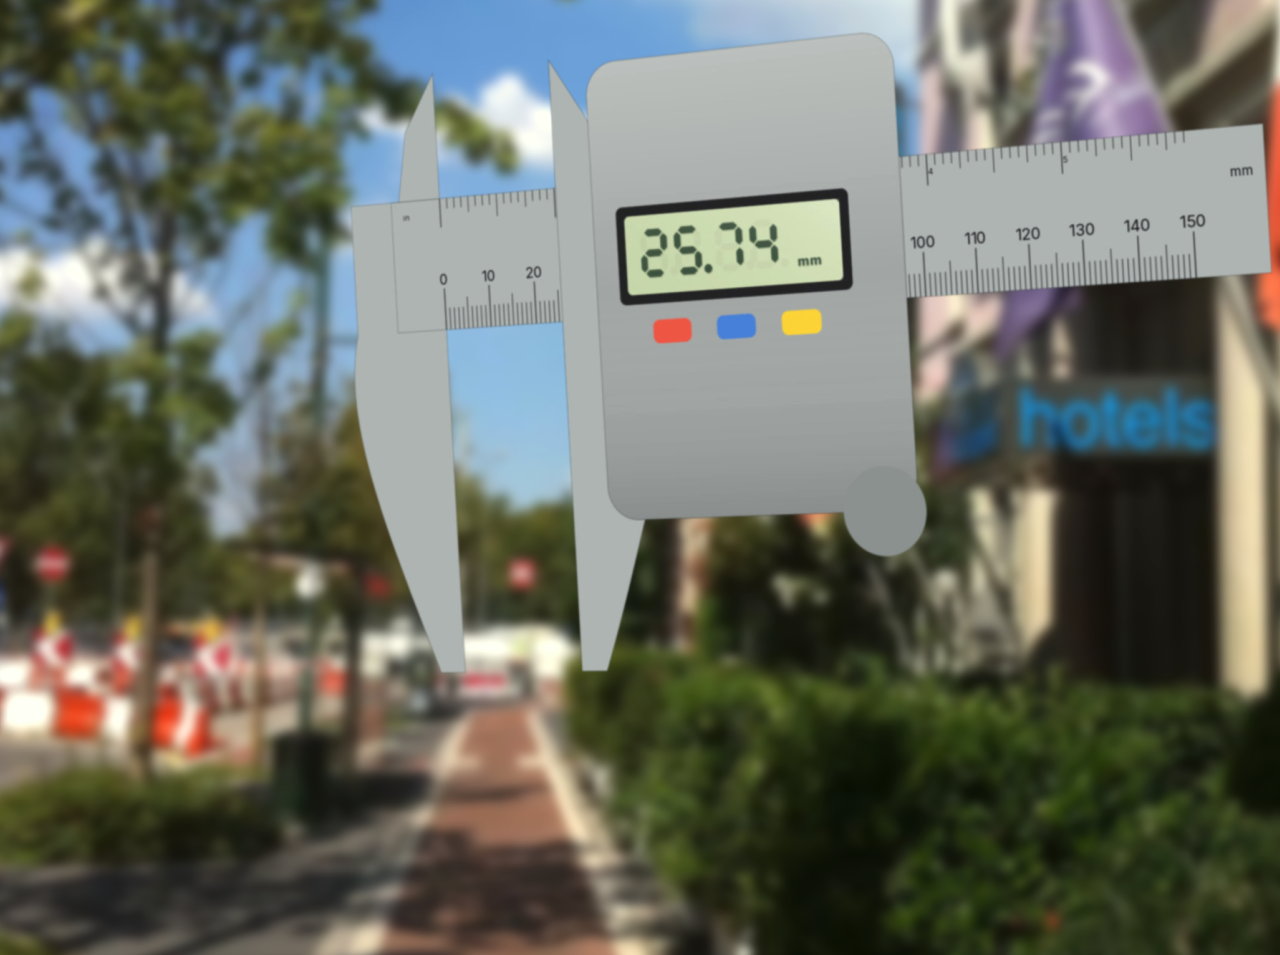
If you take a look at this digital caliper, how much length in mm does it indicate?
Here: 25.74 mm
